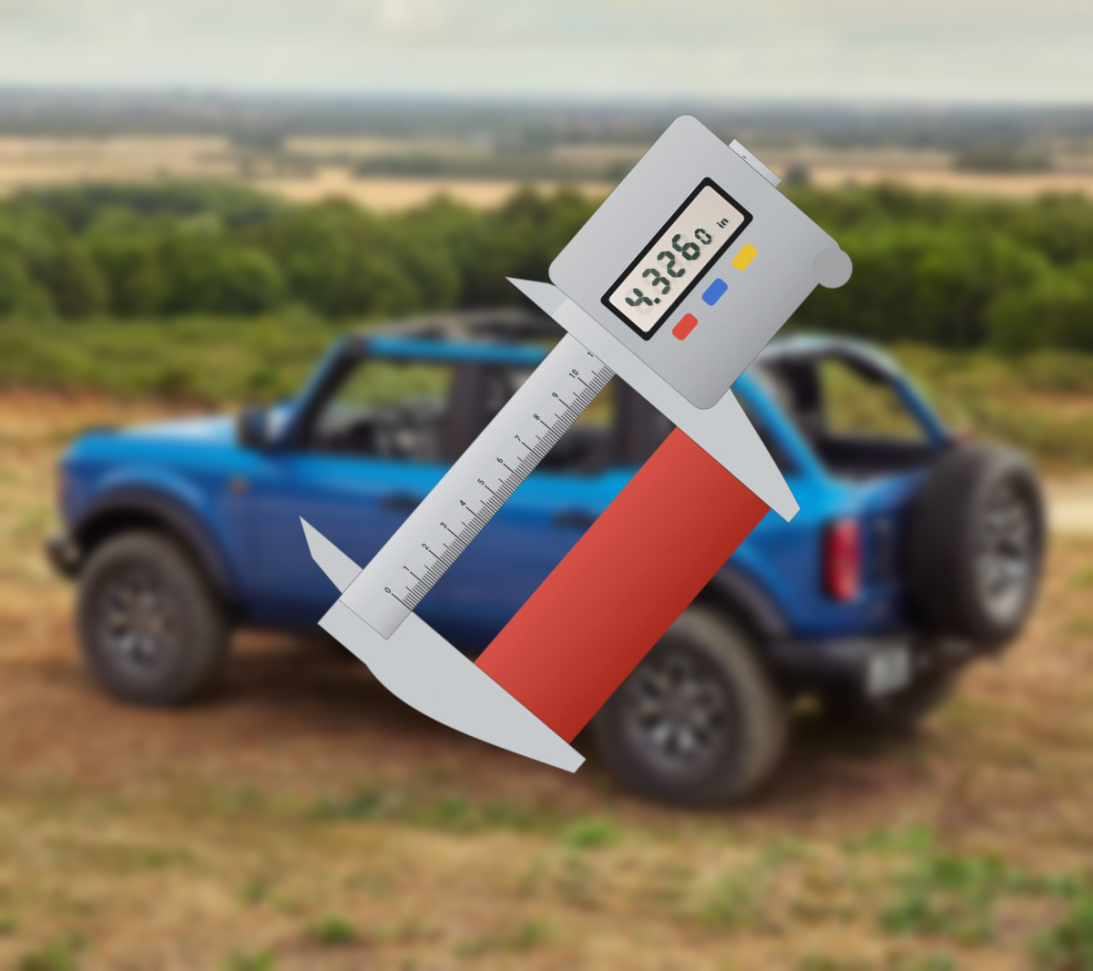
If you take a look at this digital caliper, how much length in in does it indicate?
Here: 4.3260 in
